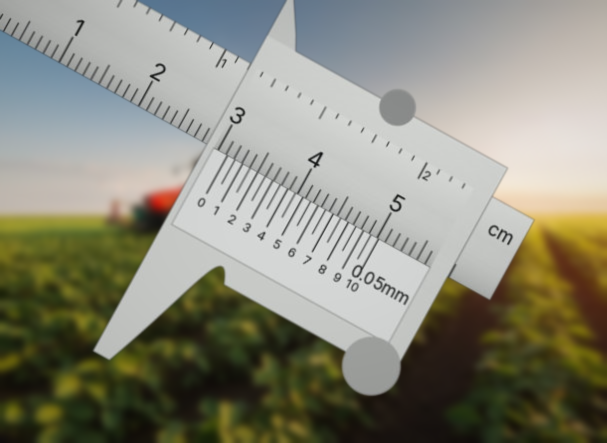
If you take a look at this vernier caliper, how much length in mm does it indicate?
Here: 31.2 mm
